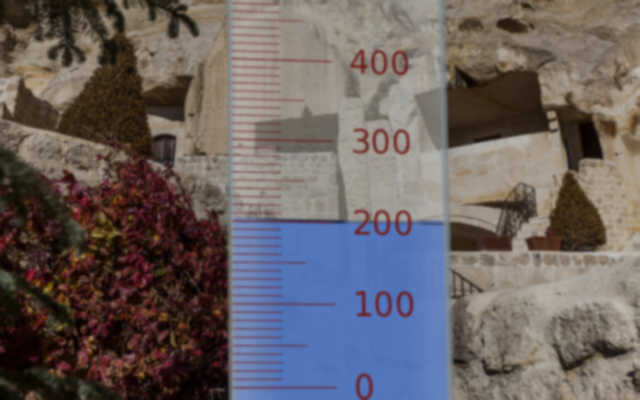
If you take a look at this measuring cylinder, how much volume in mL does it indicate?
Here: 200 mL
